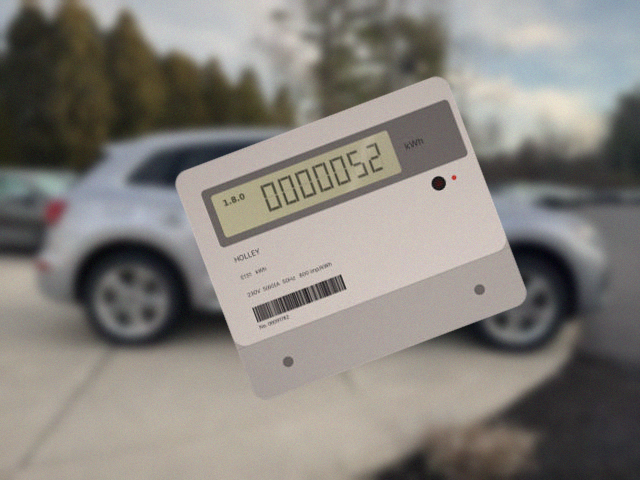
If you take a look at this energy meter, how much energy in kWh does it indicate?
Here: 52 kWh
